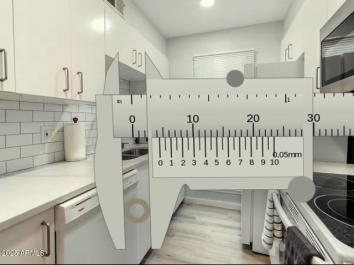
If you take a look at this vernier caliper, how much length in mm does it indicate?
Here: 4.4 mm
